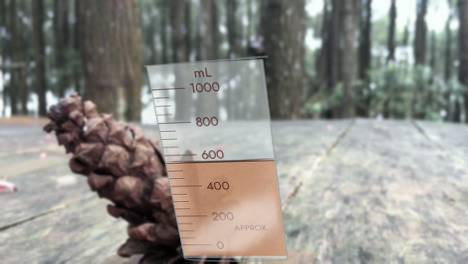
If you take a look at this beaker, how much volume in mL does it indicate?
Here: 550 mL
